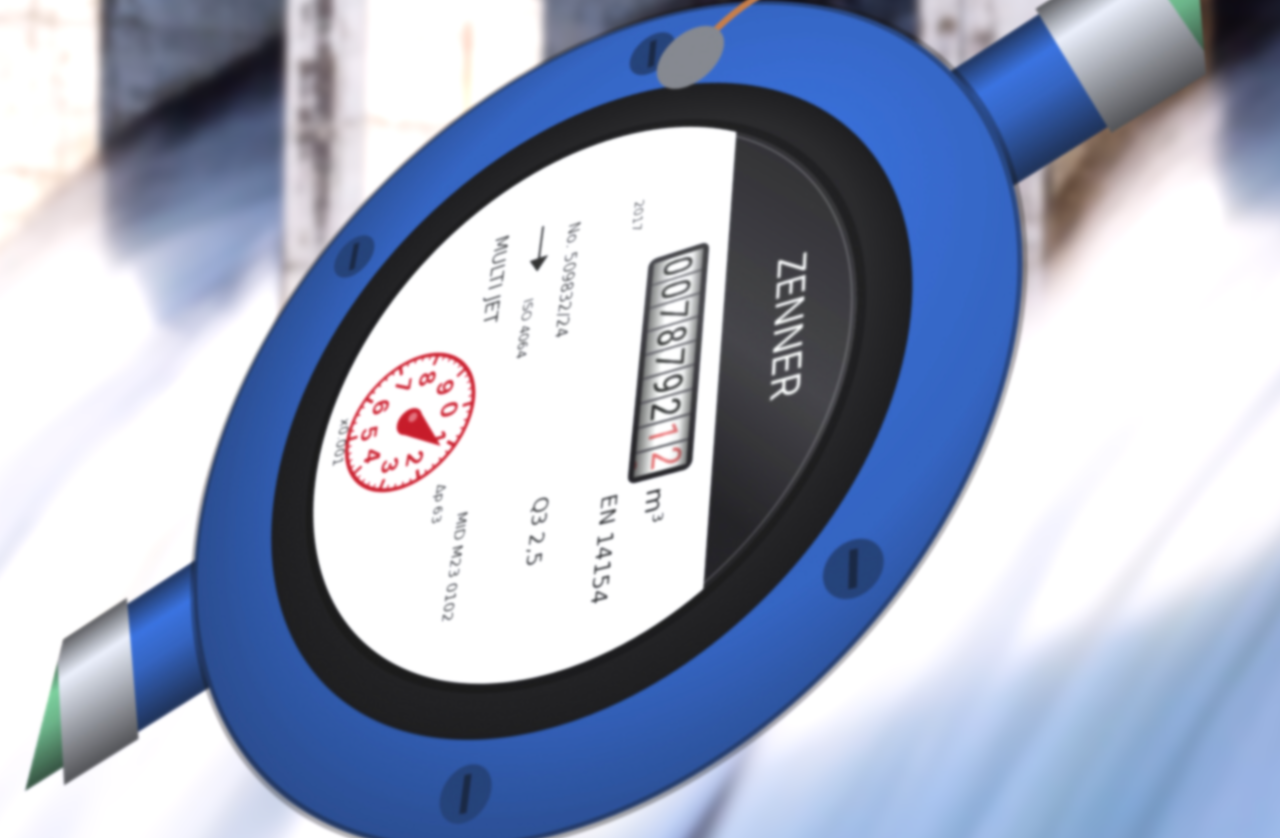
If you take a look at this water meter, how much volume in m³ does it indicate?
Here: 78792.121 m³
